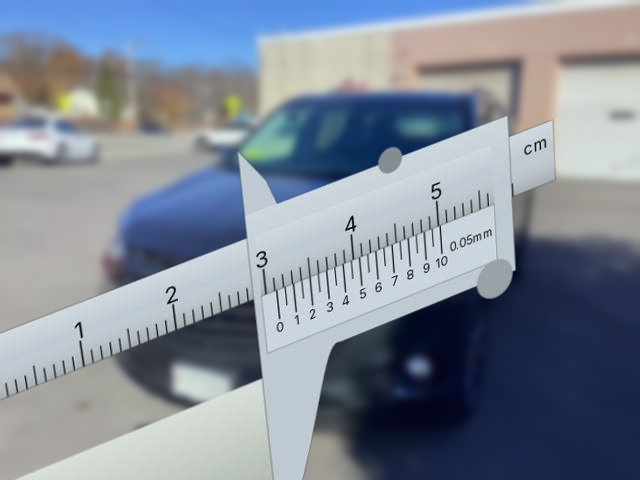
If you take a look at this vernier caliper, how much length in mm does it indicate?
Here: 31.2 mm
